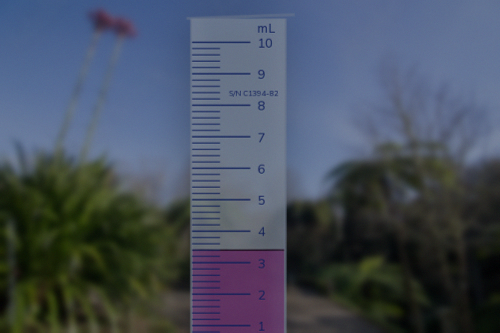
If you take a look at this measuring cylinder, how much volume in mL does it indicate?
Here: 3.4 mL
